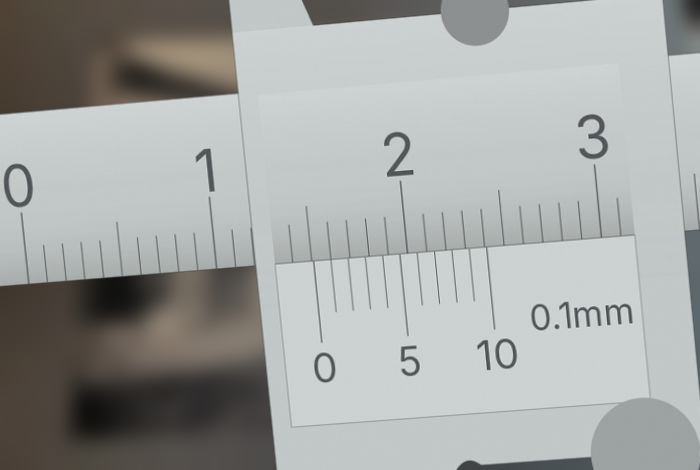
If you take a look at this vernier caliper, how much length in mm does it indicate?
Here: 15.1 mm
